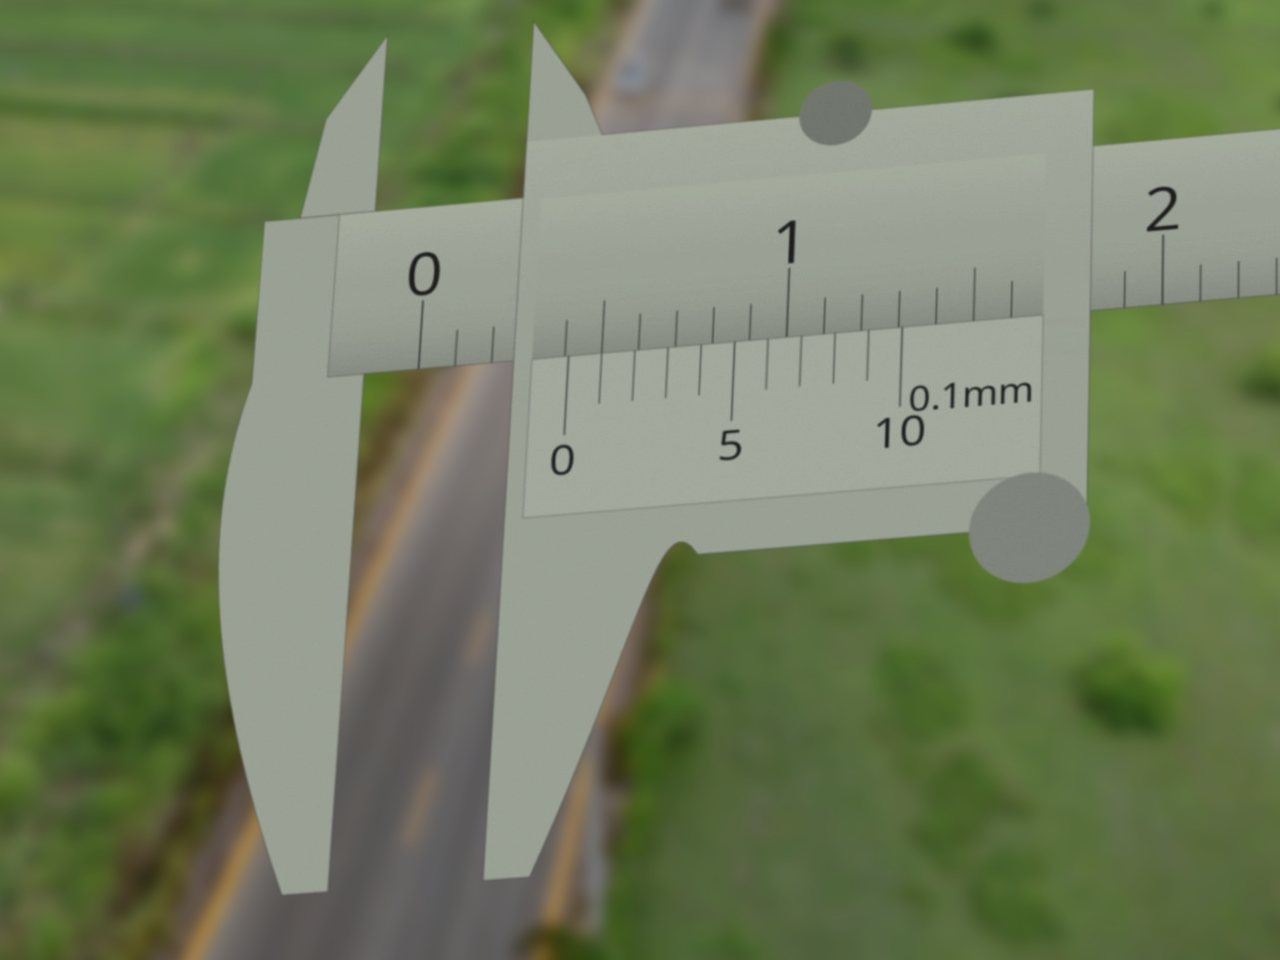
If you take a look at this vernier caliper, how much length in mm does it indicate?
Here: 4.1 mm
